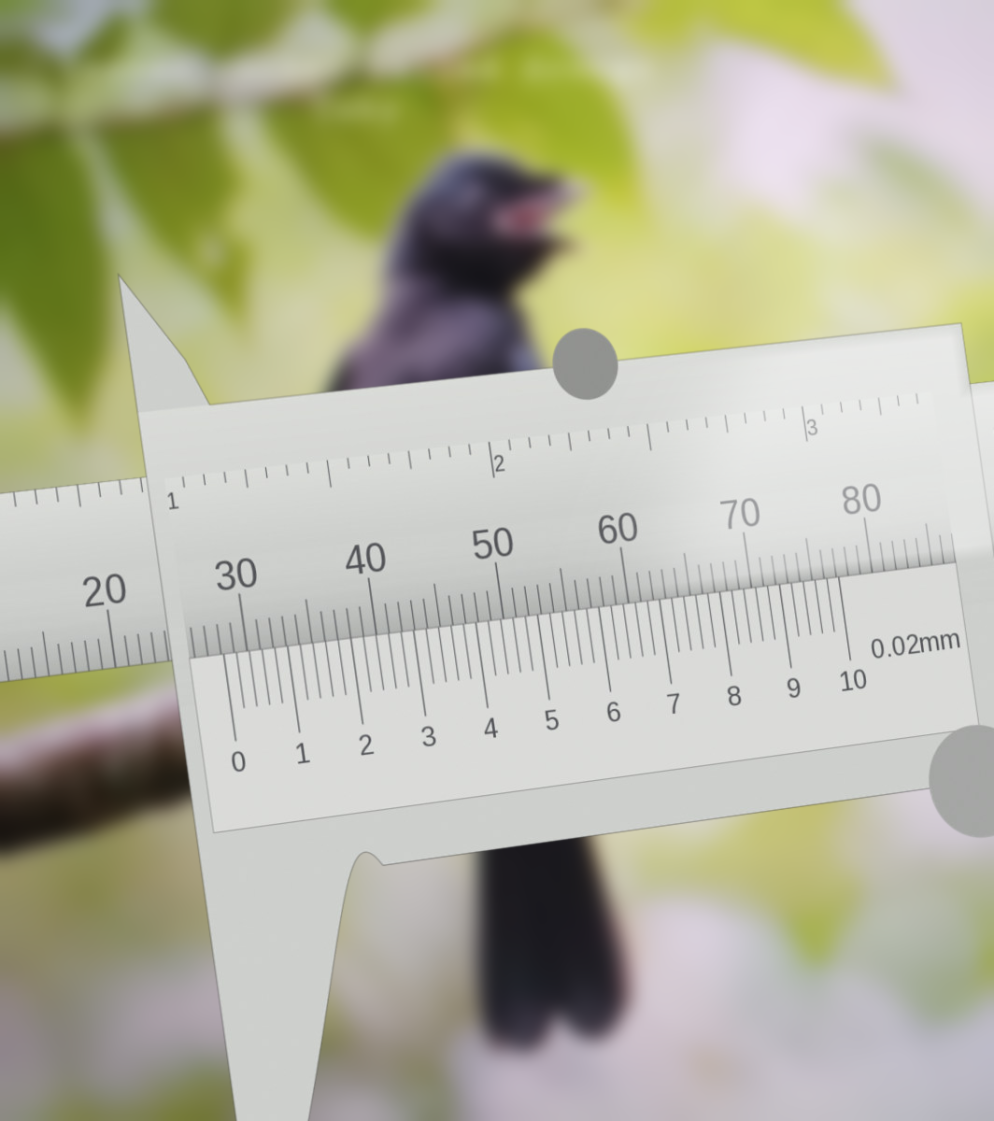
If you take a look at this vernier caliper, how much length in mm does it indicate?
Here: 28.2 mm
